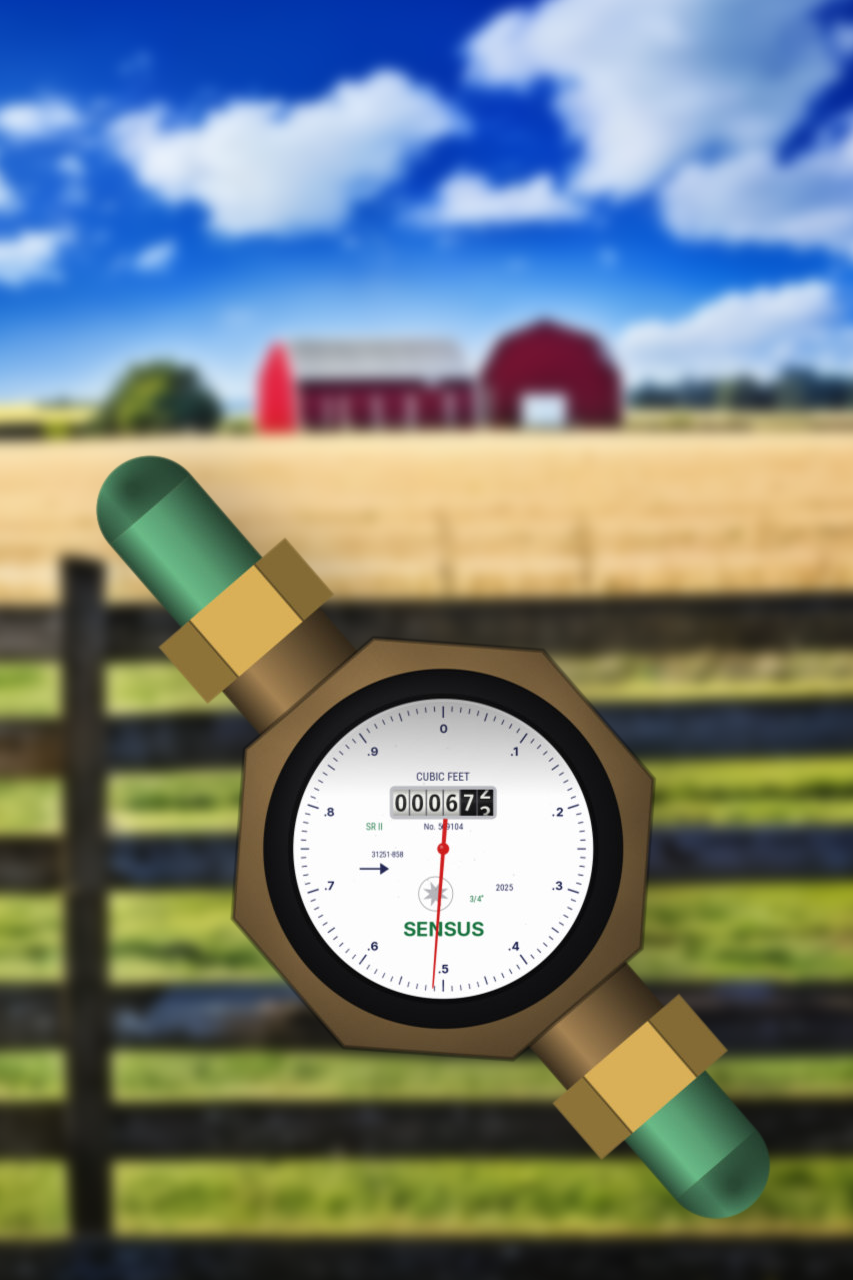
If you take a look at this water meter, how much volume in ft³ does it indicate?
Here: 672.51 ft³
